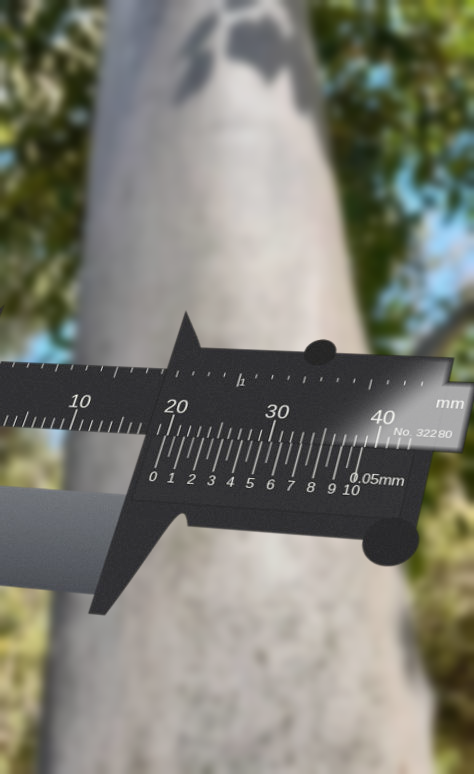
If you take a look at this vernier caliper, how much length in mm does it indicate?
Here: 19.8 mm
